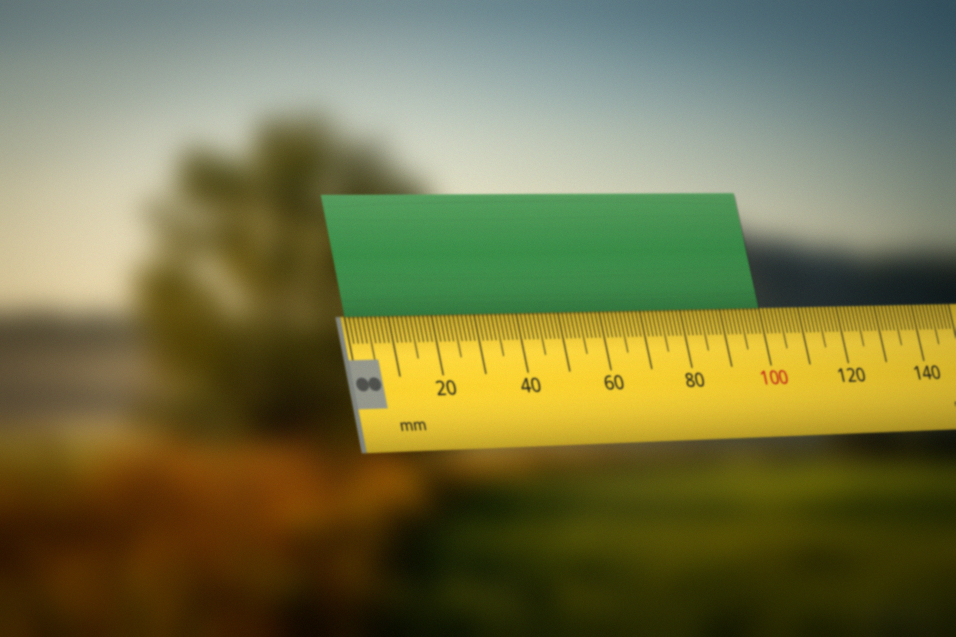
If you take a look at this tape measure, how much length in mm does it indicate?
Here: 100 mm
